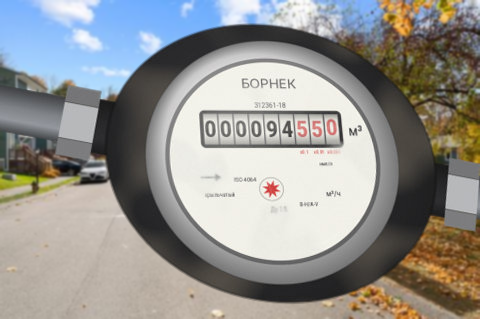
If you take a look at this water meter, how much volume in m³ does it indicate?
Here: 94.550 m³
